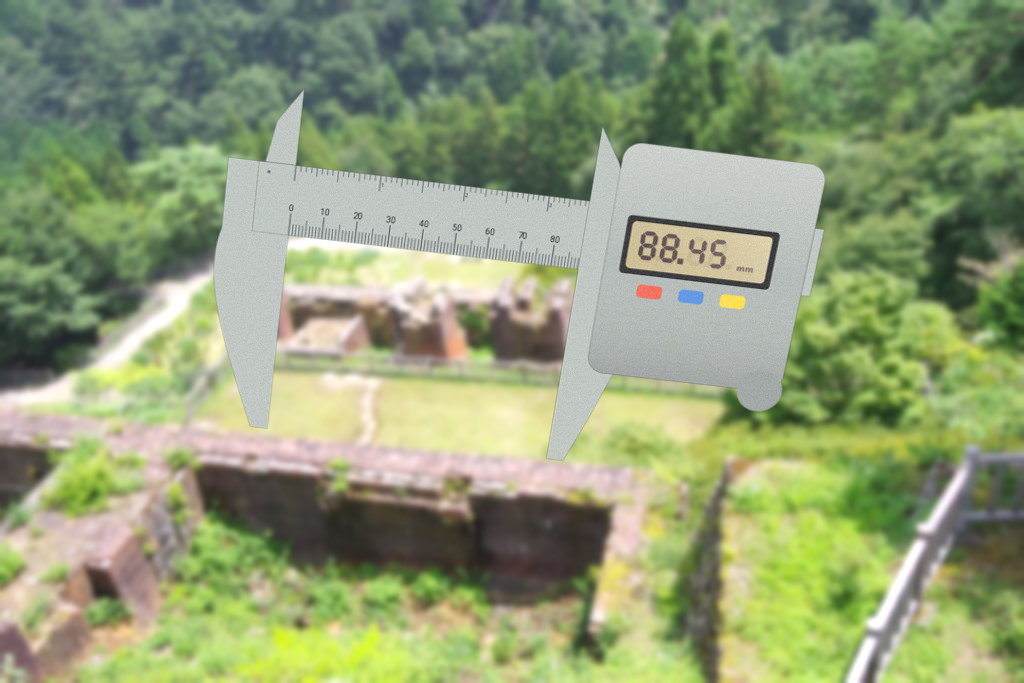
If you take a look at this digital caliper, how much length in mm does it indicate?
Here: 88.45 mm
